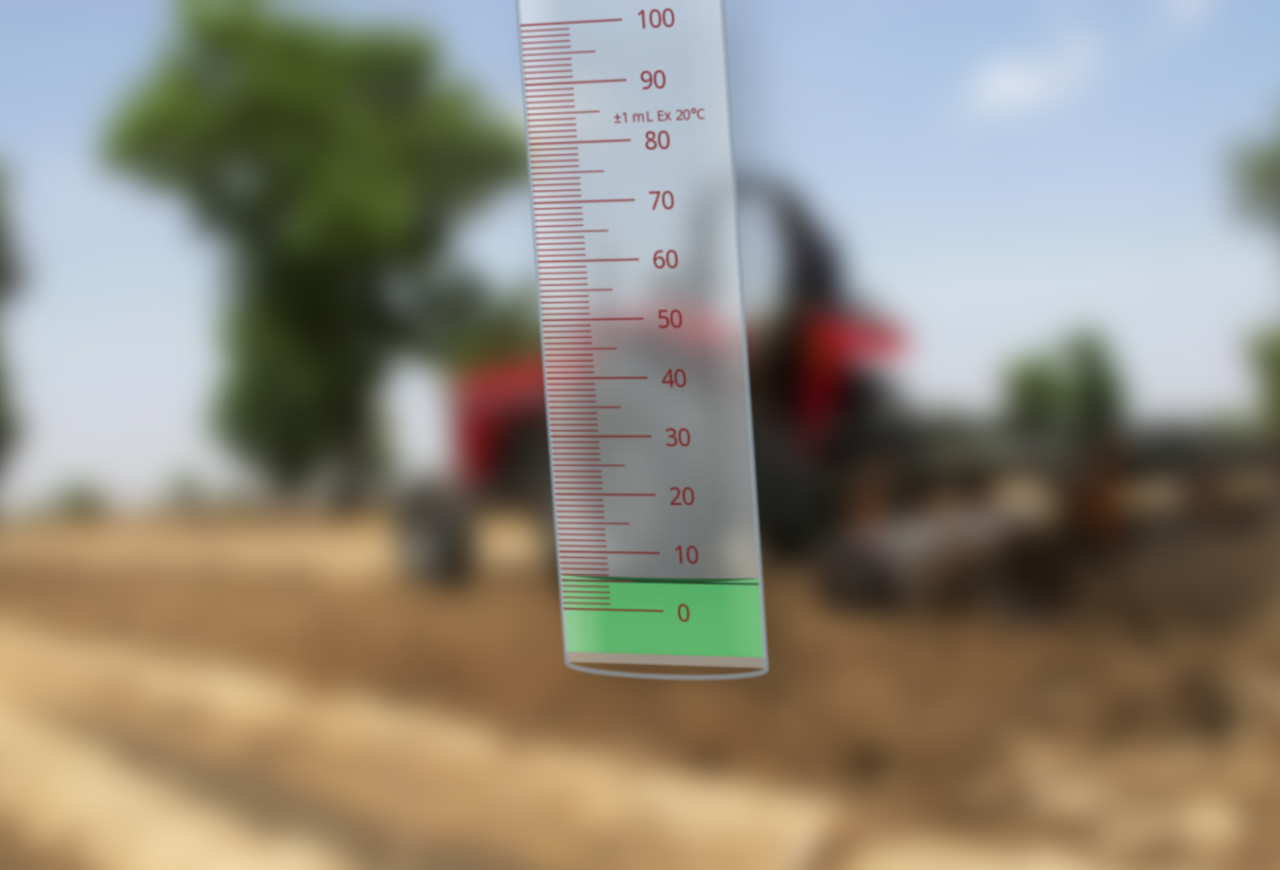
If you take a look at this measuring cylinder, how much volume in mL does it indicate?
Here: 5 mL
